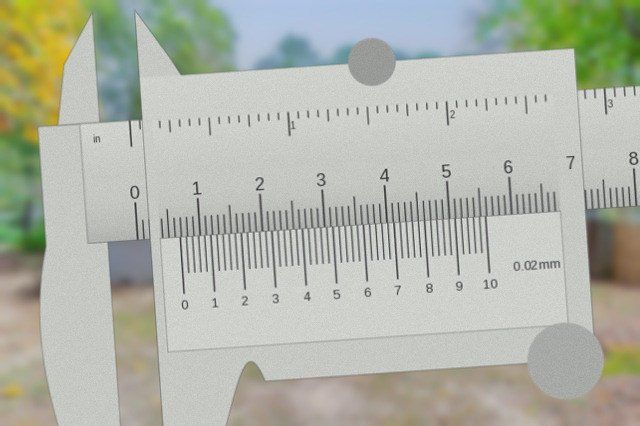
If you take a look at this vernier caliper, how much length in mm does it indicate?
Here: 6.8 mm
